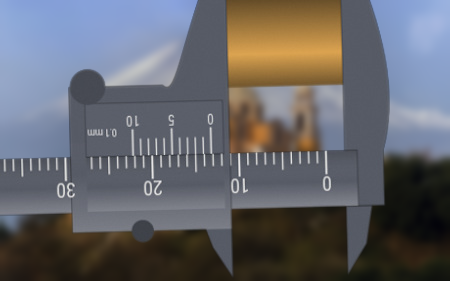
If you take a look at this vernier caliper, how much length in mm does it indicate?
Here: 13.2 mm
